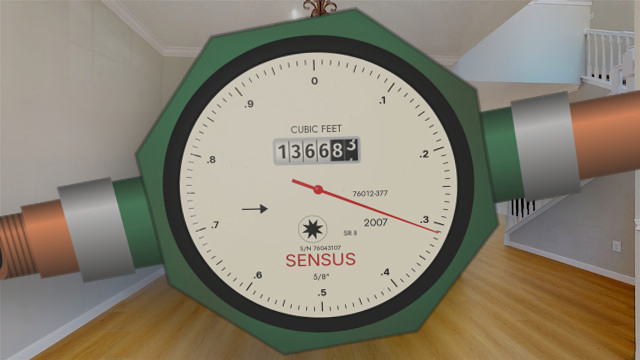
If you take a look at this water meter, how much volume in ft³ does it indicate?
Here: 136683.31 ft³
